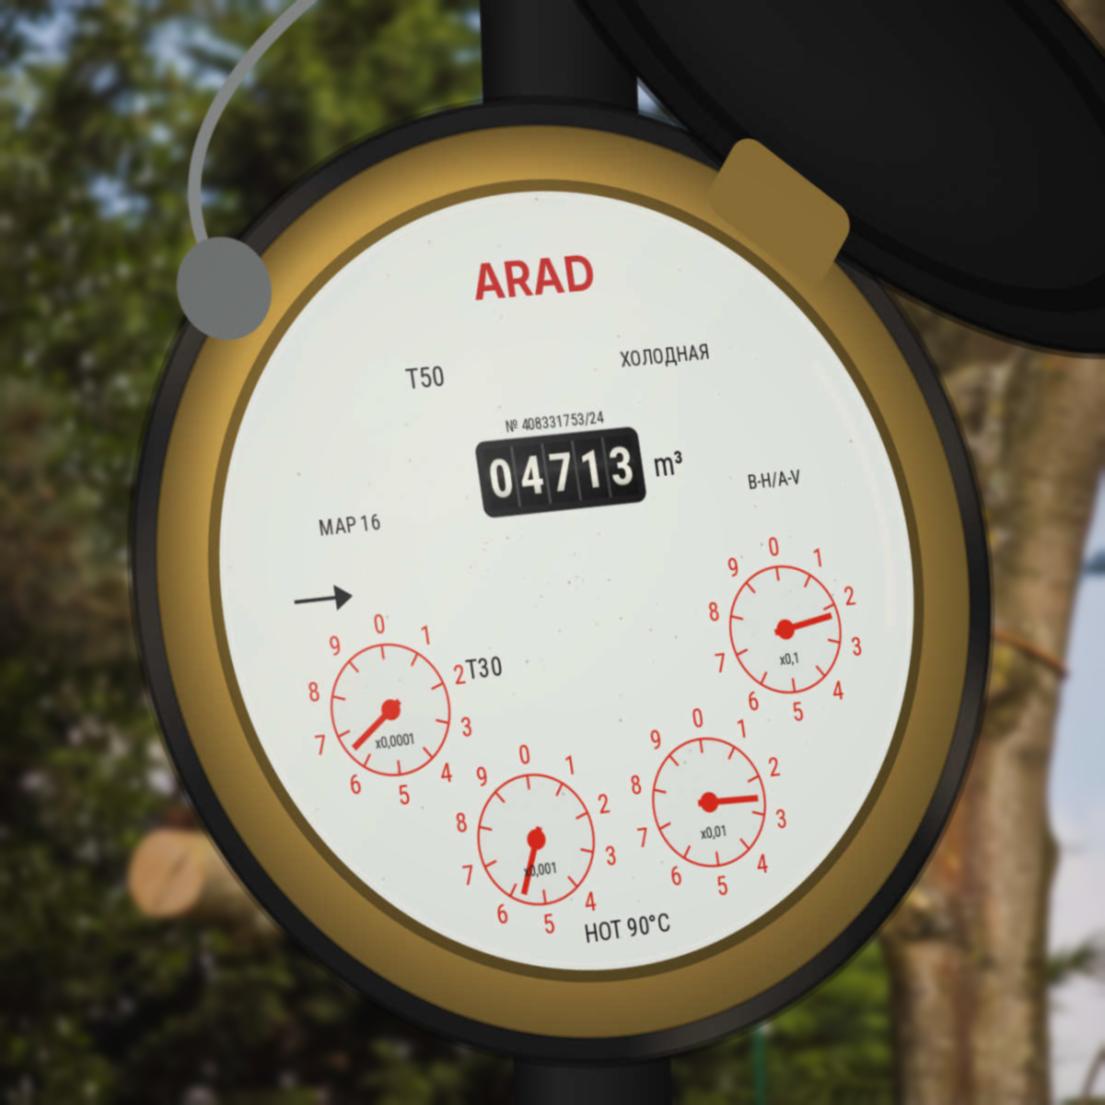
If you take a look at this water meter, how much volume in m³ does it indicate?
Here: 4713.2256 m³
